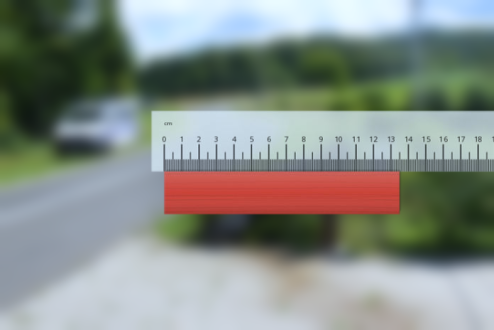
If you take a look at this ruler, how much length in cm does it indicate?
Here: 13.5 cm
